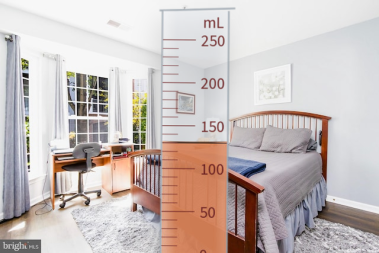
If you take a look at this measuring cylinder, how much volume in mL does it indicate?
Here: 130 mL
